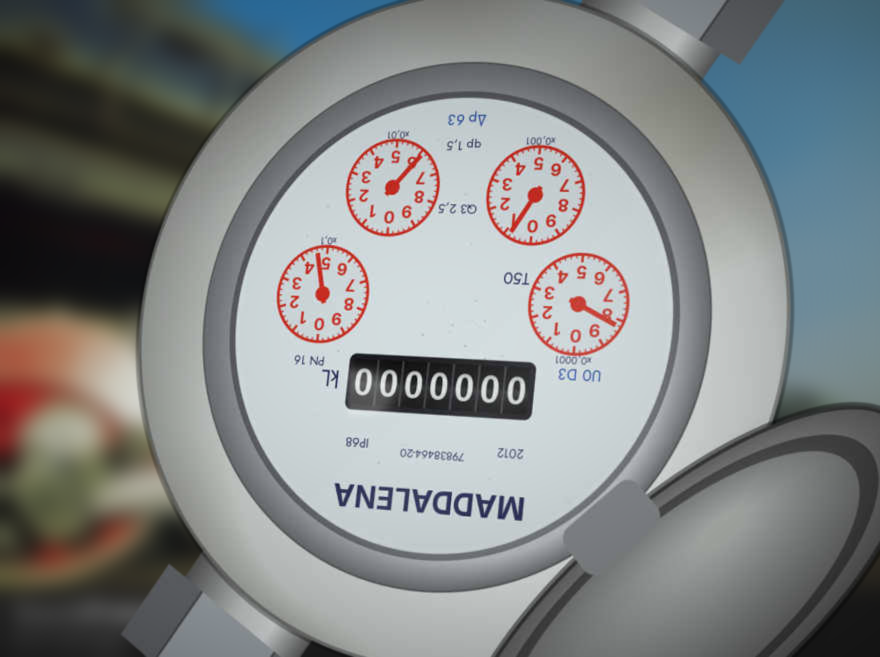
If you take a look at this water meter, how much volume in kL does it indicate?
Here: 0.4608 kL
